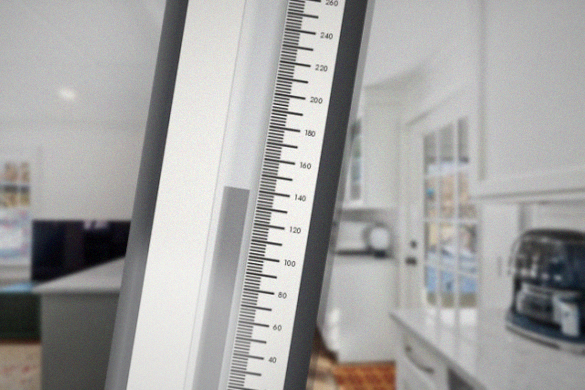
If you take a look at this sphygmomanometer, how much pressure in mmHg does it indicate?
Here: 140 mmHg
